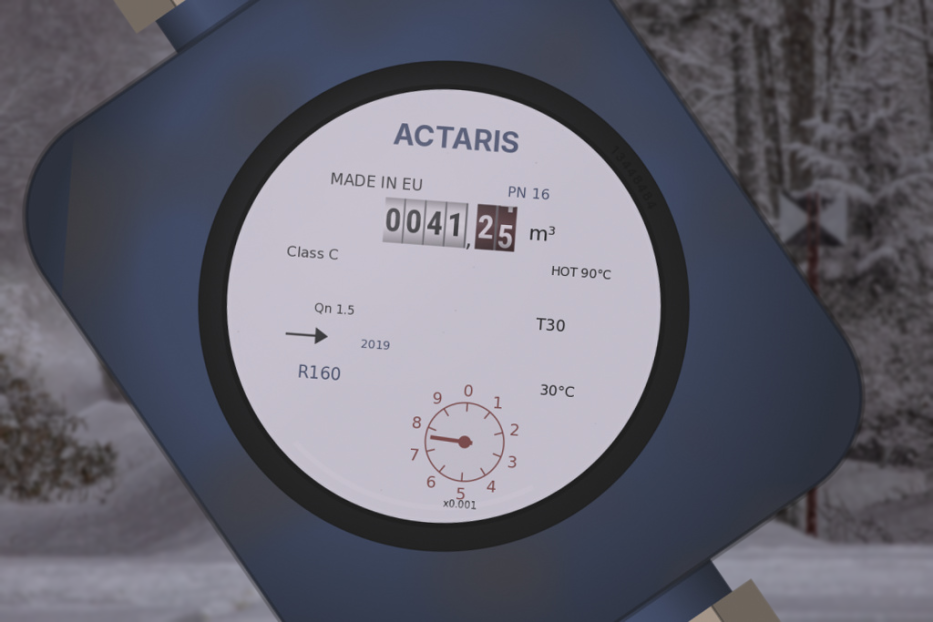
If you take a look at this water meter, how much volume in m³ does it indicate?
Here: 41.247 m³
